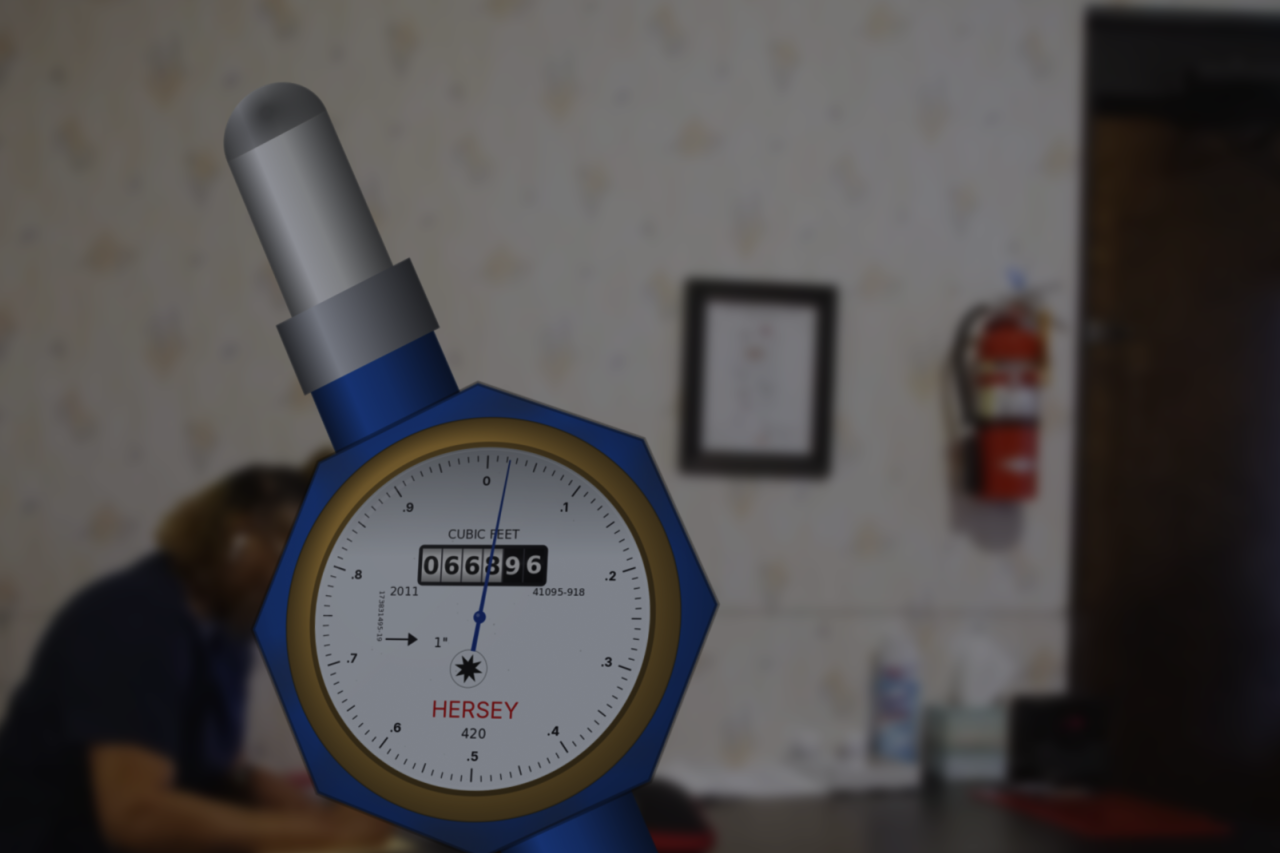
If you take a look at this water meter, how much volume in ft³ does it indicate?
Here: 66896.02 ft³
